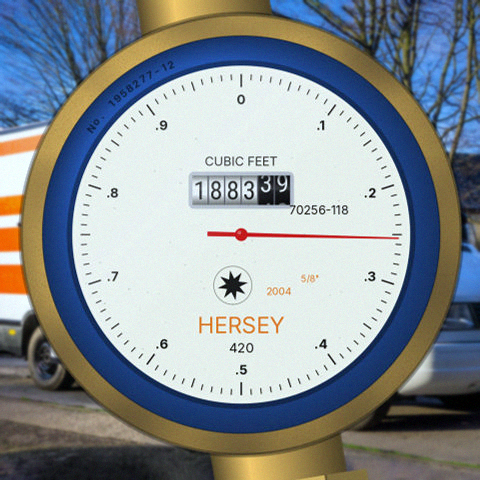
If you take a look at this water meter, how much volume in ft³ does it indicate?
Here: 188339.25 ft³
